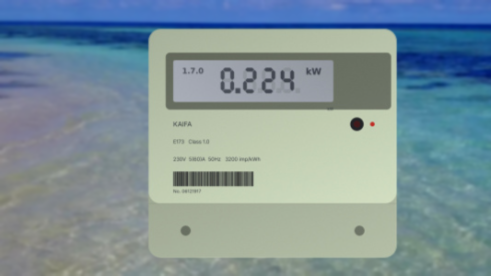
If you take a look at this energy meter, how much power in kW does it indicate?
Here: 0.224 kW
